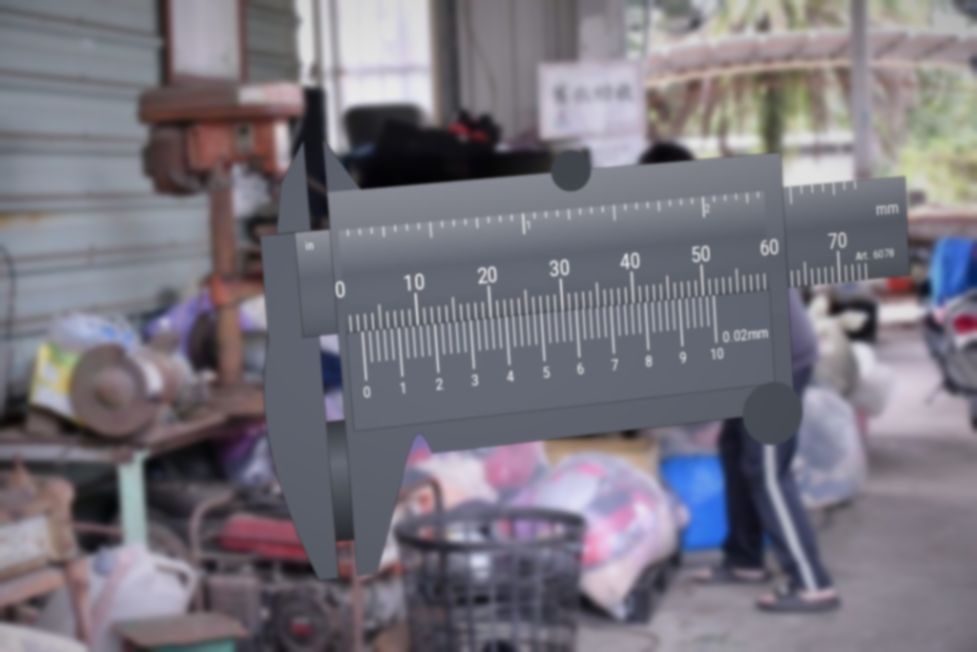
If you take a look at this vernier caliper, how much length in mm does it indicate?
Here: 2.5 mm
